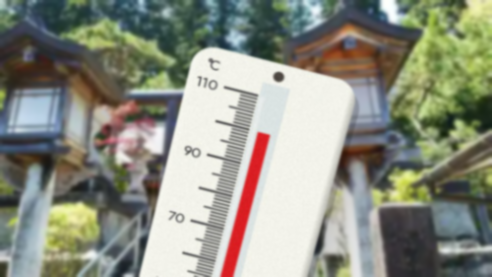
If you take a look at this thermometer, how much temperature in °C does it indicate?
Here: 100 °C
